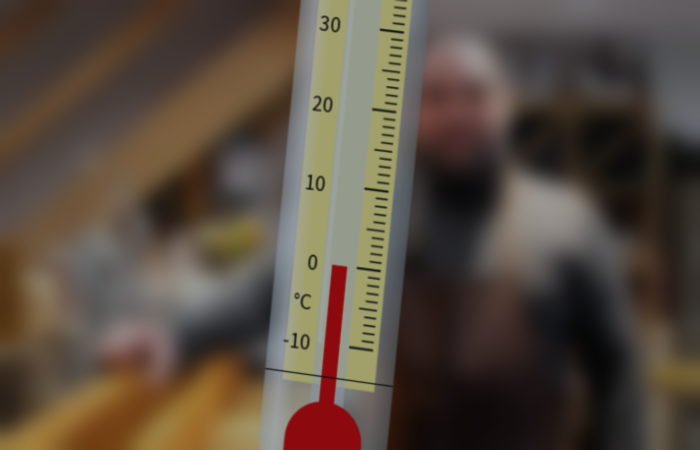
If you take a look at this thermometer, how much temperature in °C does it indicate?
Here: 0 °C
